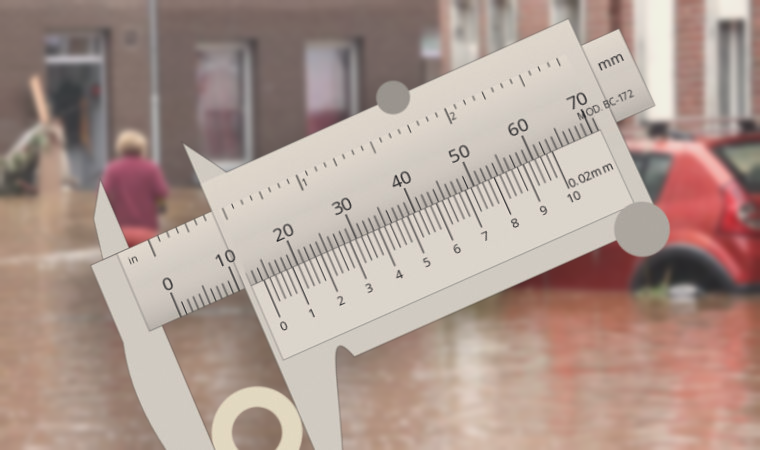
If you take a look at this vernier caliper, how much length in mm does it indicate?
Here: 14.2 mm
